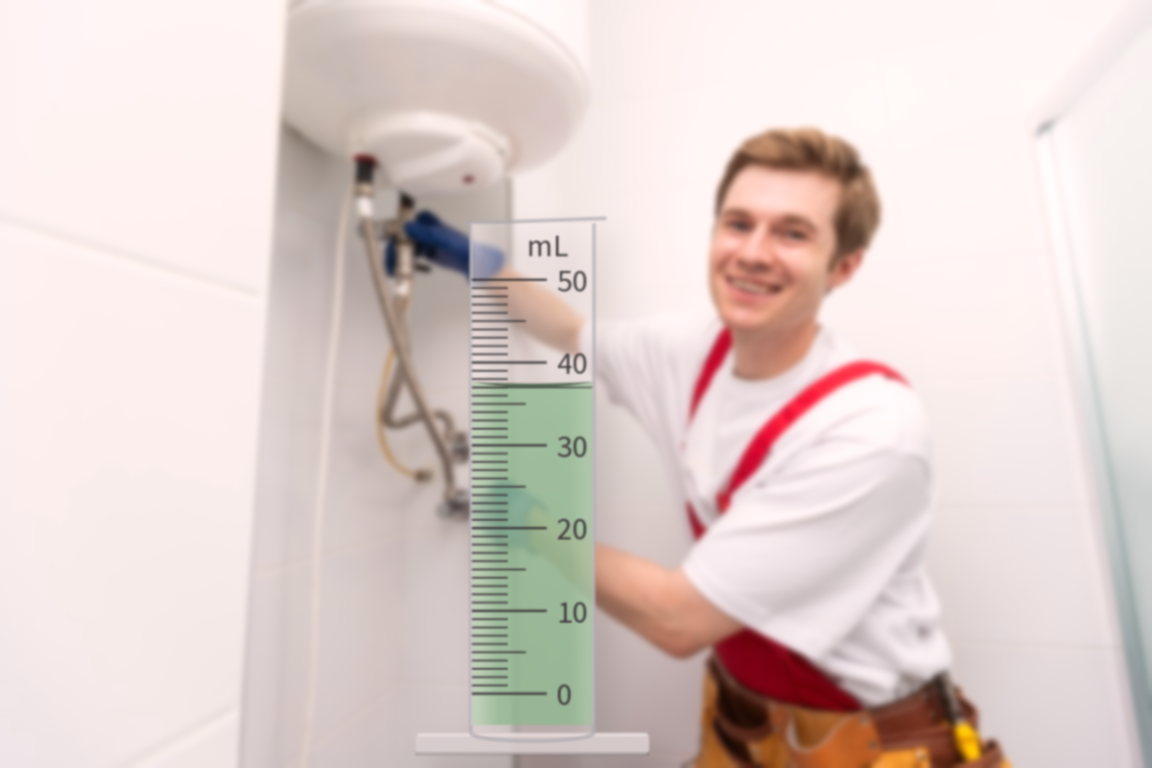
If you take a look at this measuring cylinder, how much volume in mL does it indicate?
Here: 37 mL
